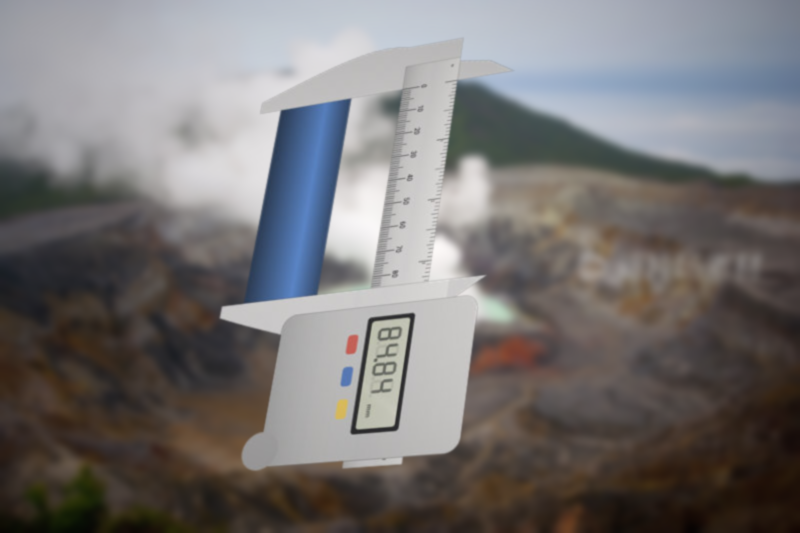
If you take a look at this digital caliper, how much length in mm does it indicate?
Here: 84.84 mm
